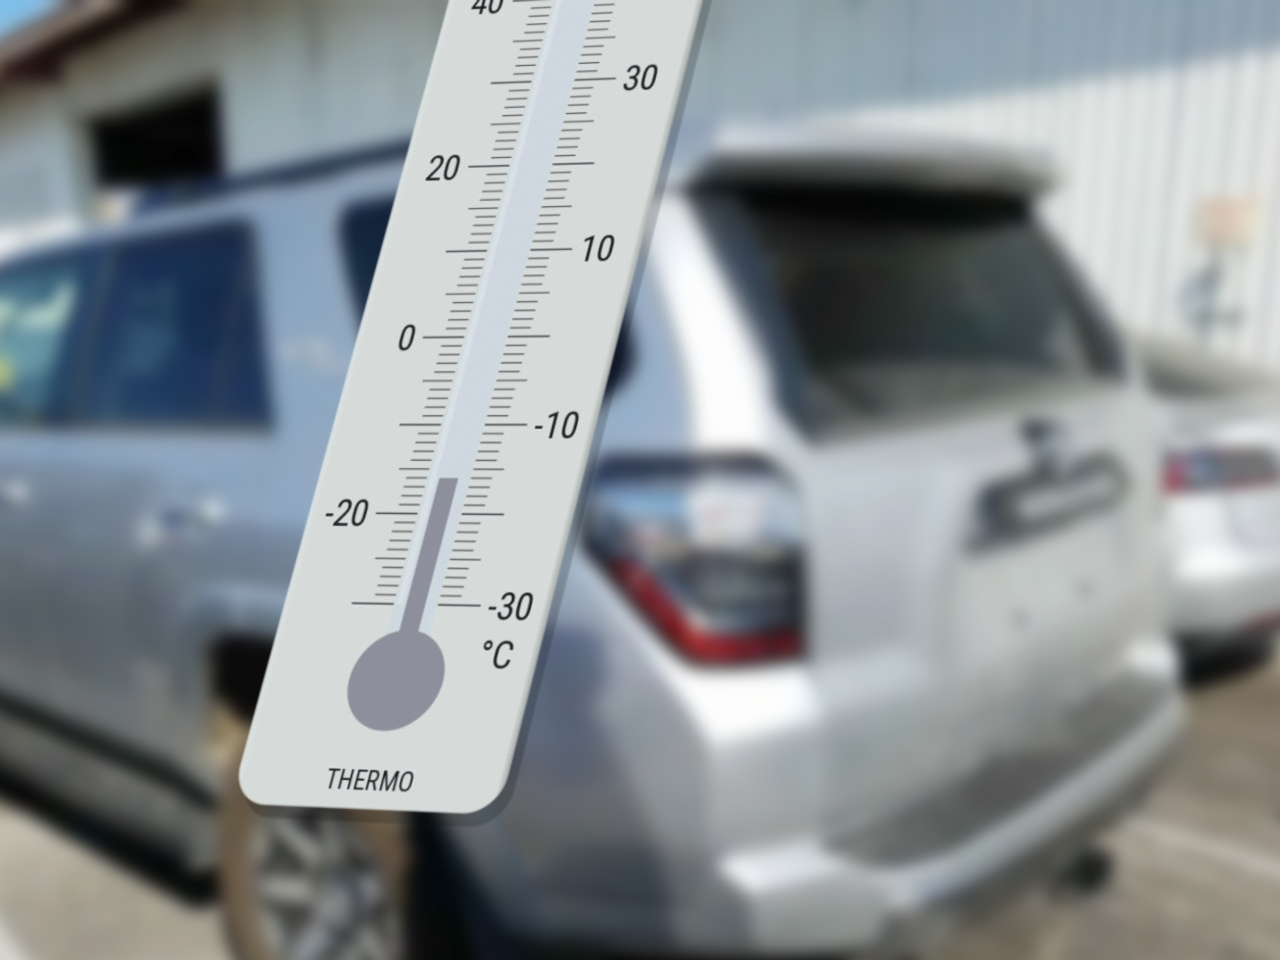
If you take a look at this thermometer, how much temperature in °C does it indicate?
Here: -16 °C
